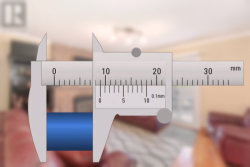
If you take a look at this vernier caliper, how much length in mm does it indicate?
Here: 9.0 mm
